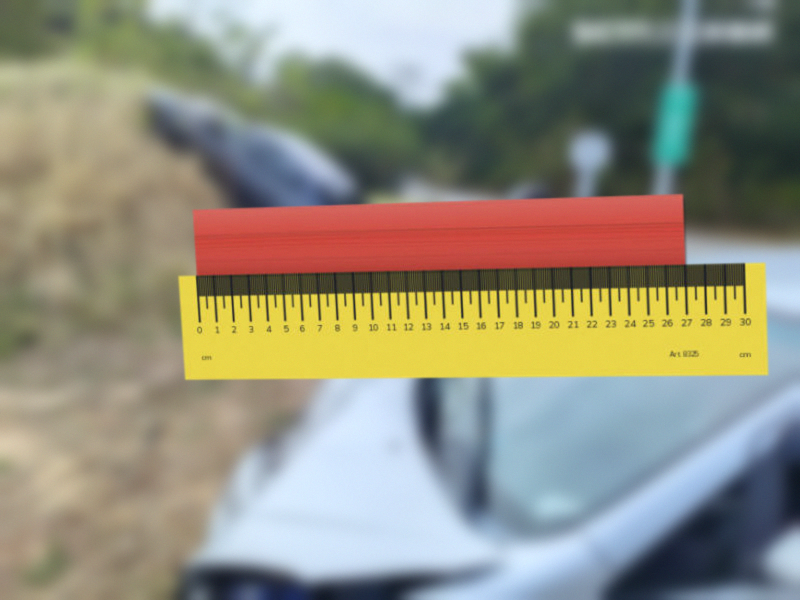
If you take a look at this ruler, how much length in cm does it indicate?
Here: 27 cm
